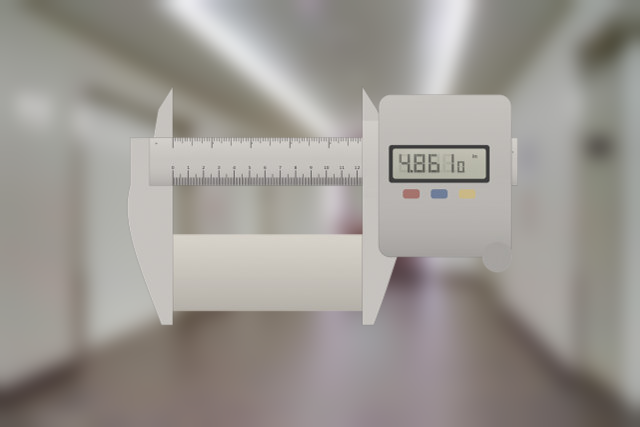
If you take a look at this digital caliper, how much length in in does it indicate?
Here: 4.8610 in
